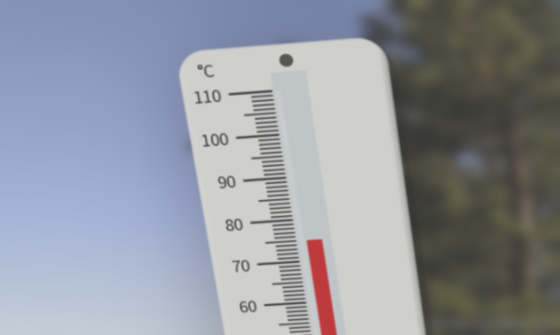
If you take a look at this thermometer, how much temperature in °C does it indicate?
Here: 75 °C
